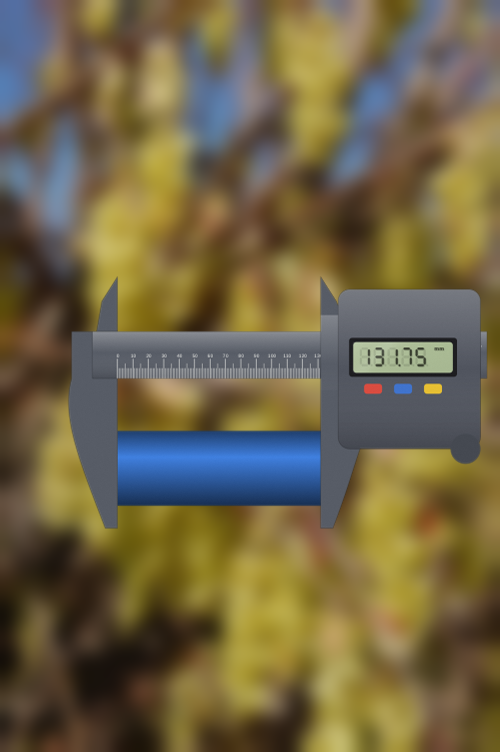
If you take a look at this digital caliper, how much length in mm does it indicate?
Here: 131.75 mm
